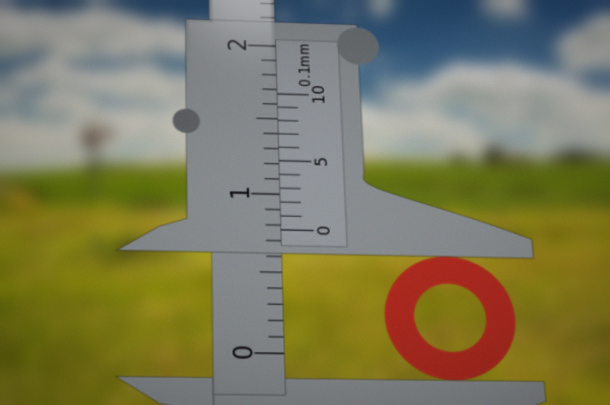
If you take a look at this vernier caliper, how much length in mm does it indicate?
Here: 7.7 mm
